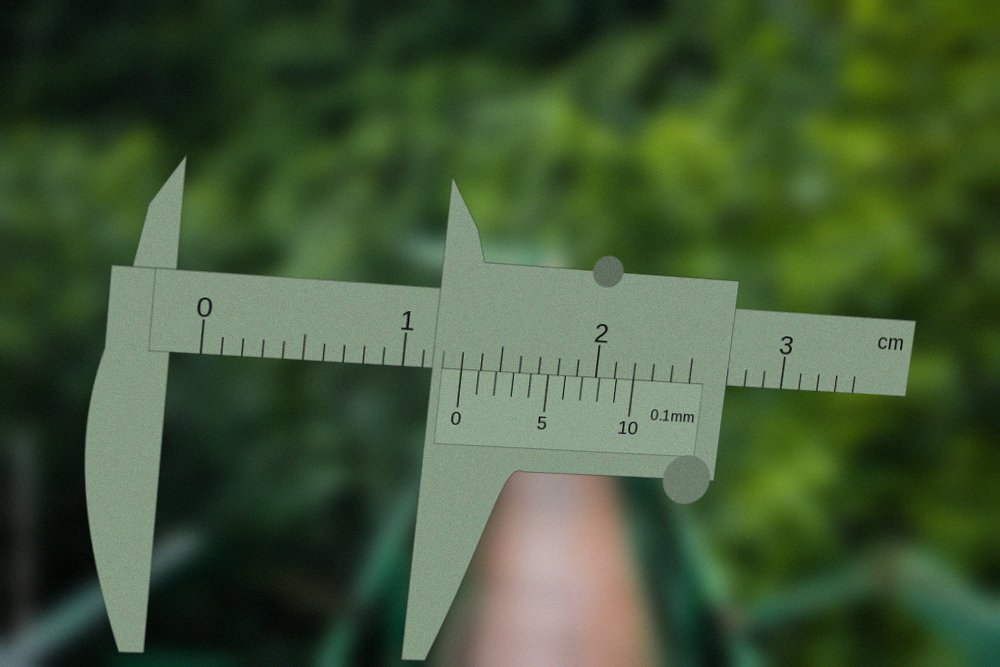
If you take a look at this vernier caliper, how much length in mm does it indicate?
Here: 13.0 mm
